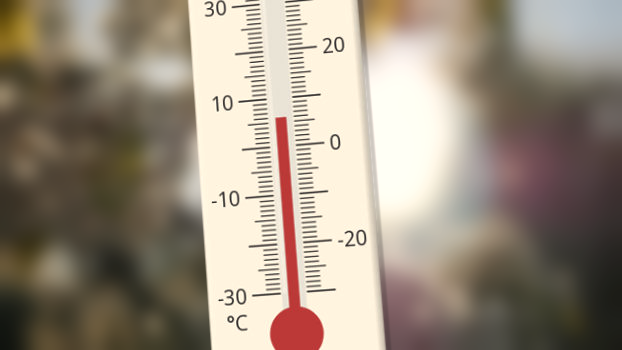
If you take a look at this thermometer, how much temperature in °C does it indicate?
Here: 6 °C
